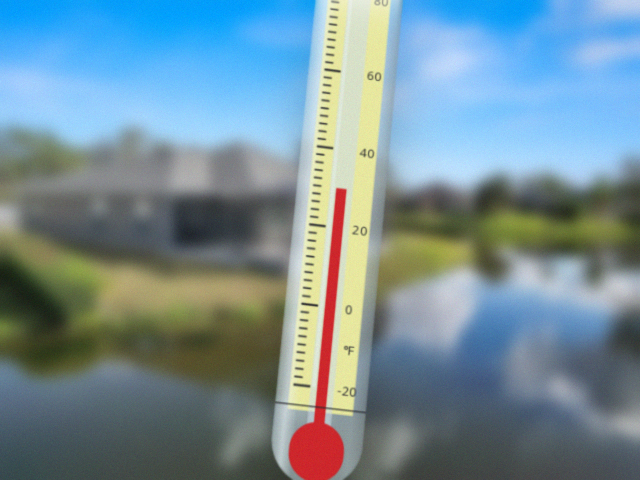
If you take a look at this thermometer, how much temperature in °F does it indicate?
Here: 30 °F
